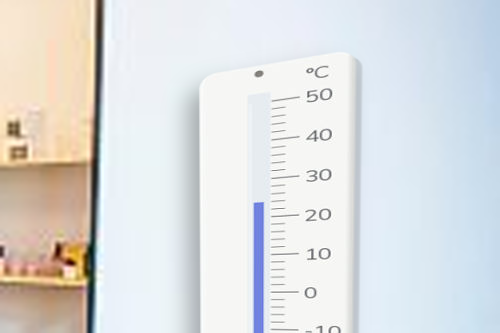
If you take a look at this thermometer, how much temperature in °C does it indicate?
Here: 24 °C
